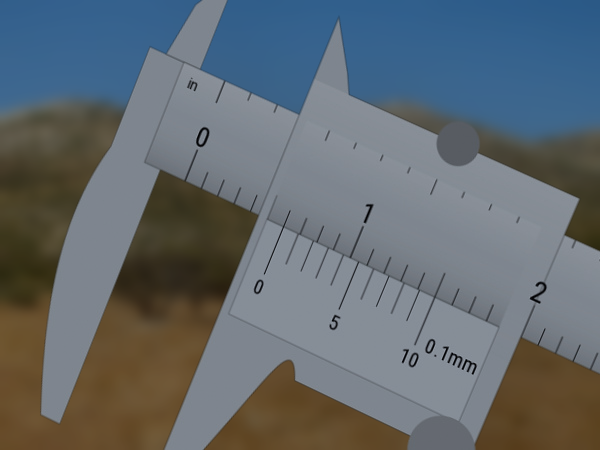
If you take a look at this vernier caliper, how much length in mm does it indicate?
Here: 6.0 mm
